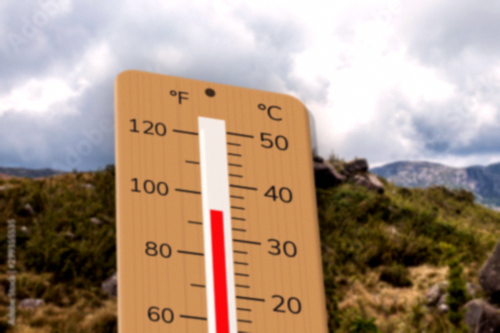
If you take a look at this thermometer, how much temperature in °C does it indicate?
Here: 35 °C
